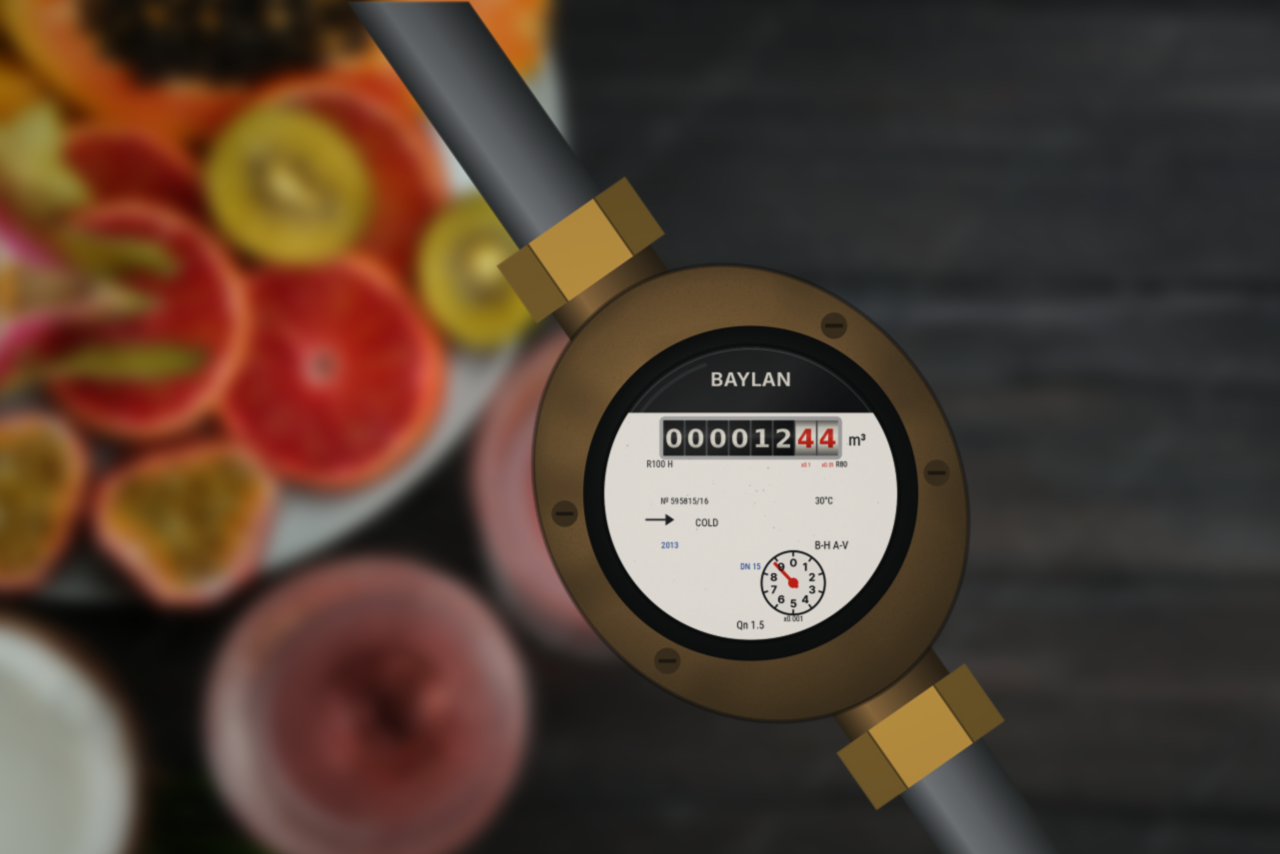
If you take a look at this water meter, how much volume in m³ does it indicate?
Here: 12.448 m³
